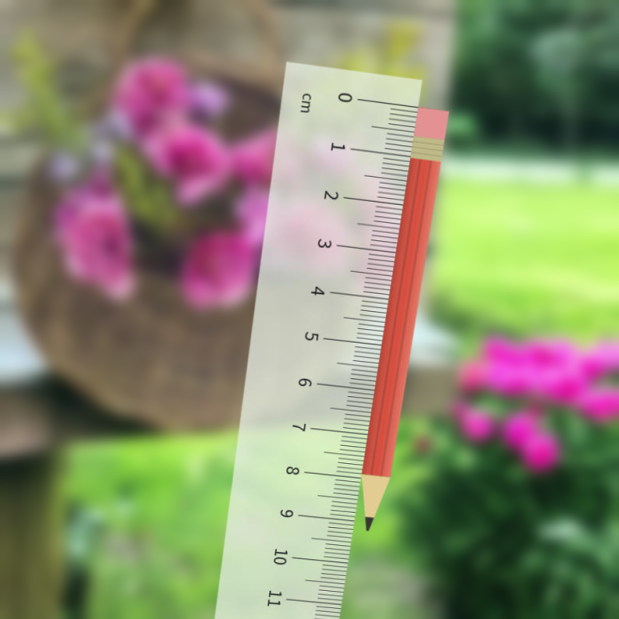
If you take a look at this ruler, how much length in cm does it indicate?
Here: 9.2 cm
